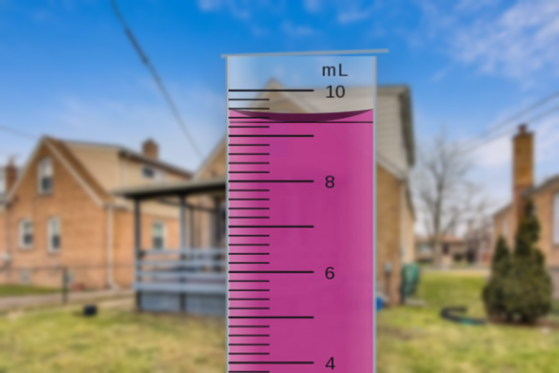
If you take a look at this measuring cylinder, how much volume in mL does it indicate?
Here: 9.3 mL
